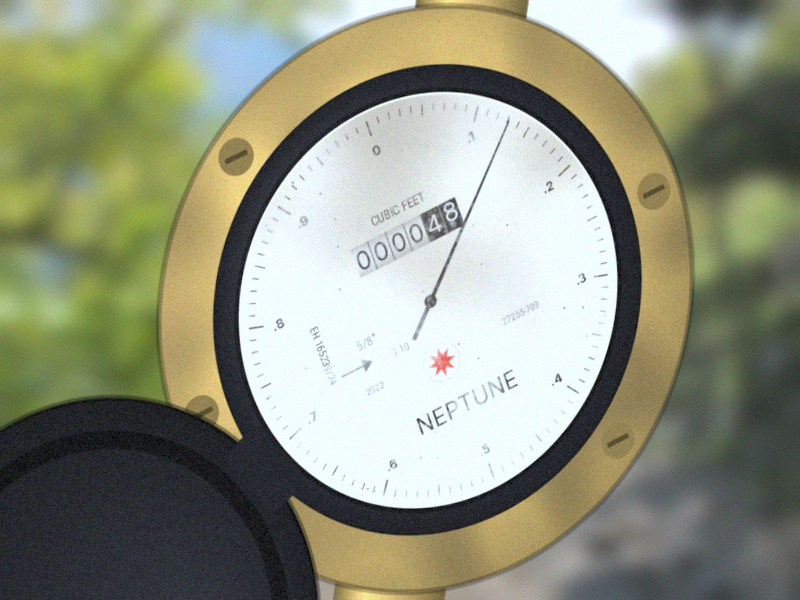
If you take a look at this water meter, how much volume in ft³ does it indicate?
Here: 48.13 ft³
